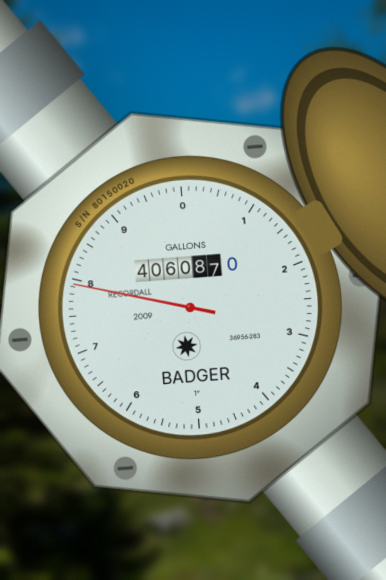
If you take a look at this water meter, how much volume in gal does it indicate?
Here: 4060867.9 gal
